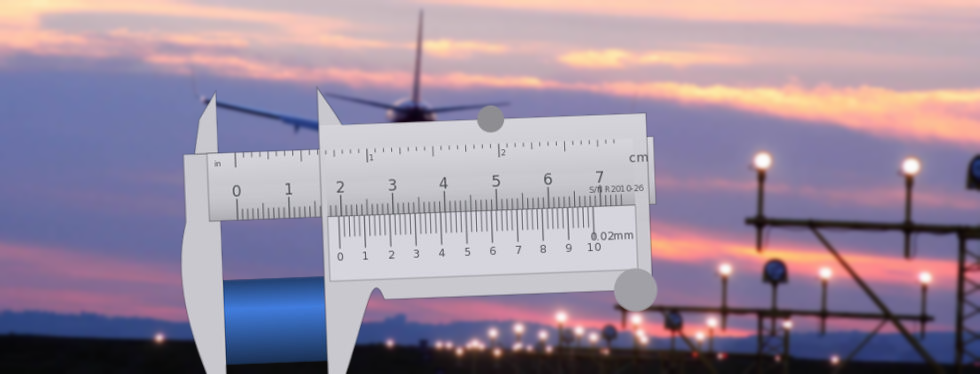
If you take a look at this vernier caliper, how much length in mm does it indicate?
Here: 19.5 mm
